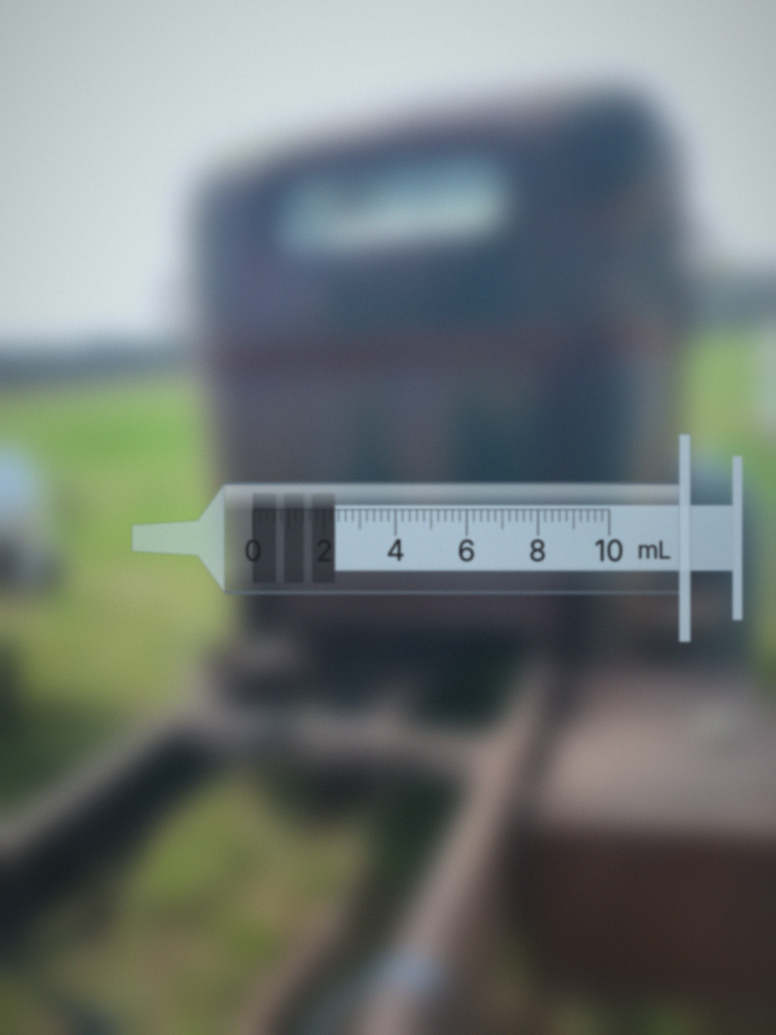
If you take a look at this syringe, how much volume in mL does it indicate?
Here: 0 mL
